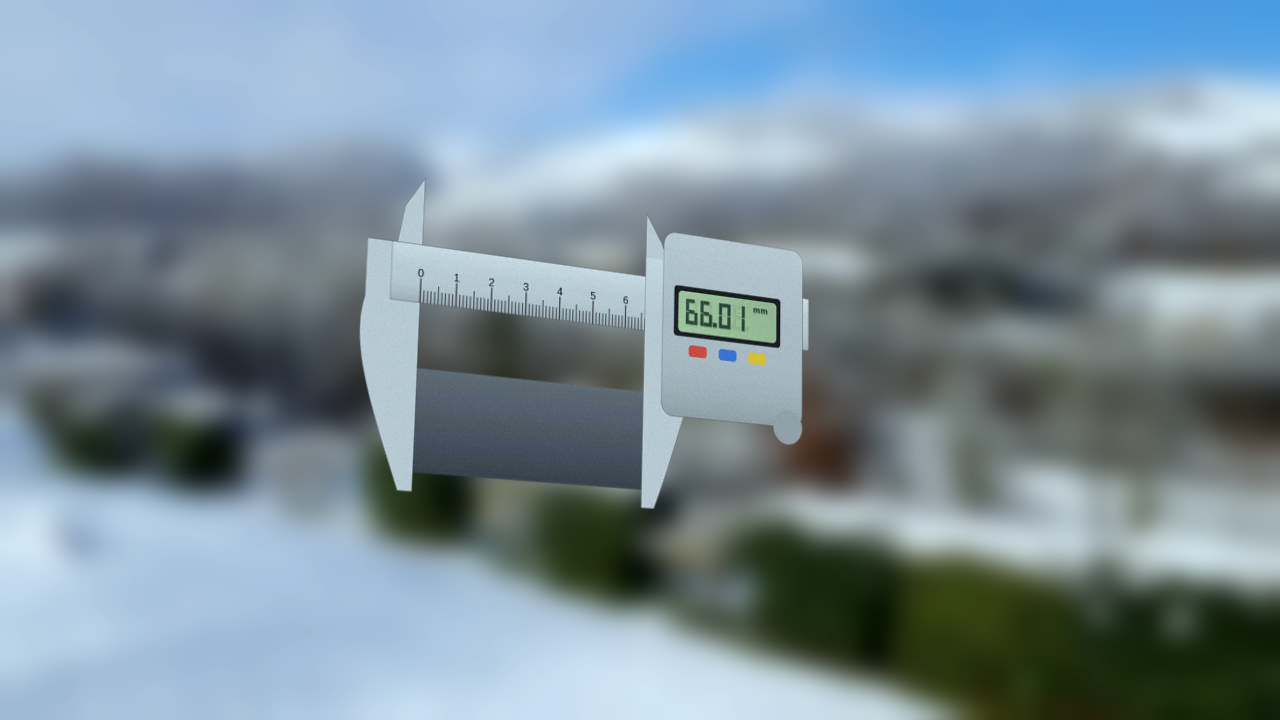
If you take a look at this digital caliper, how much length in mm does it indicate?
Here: 66.01 mm
